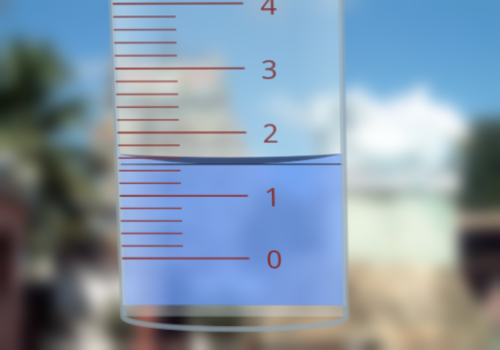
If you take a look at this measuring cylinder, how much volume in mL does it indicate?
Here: 1.5 mL
